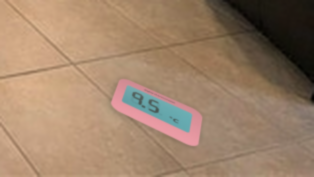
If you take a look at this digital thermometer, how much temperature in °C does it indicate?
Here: 9.5 °C
